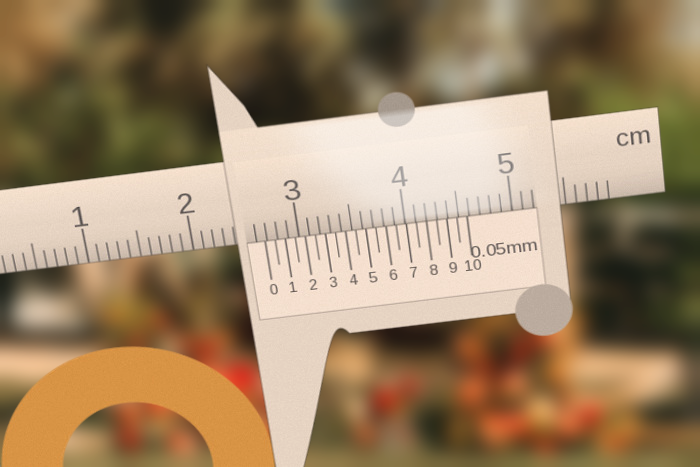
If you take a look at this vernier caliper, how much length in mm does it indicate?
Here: 26.8 mm
